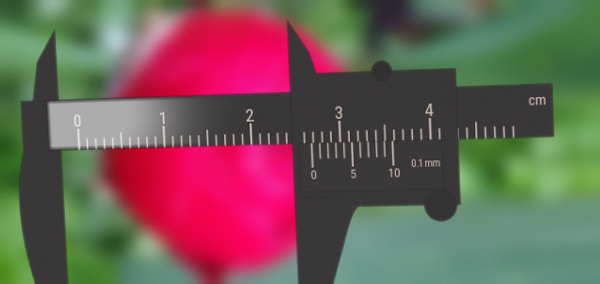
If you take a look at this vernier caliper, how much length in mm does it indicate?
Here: 26.8 mm
